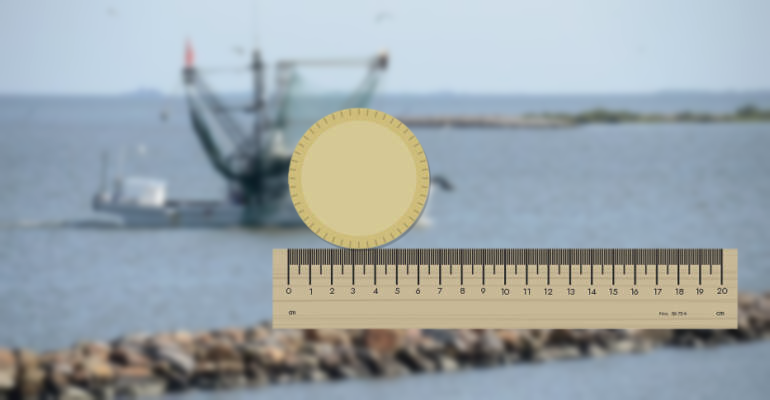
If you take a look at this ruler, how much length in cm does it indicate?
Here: 6.5 cm
